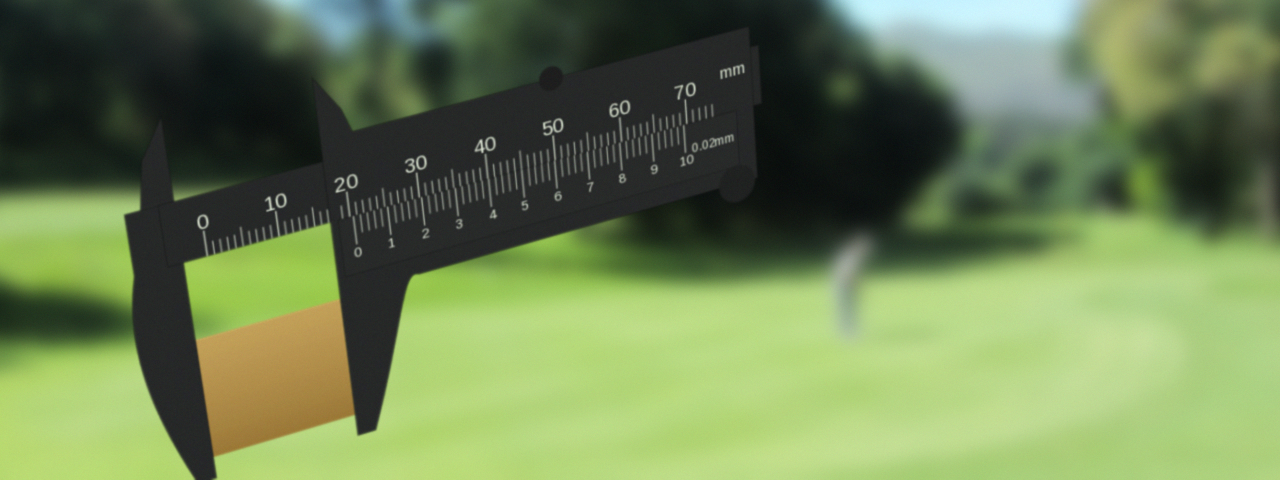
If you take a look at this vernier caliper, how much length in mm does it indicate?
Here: 20.5 mm
